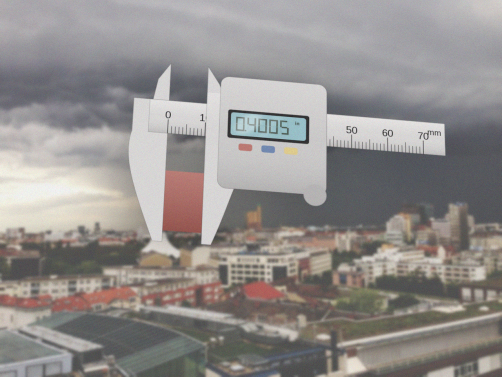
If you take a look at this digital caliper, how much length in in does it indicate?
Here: 0.4005 in
